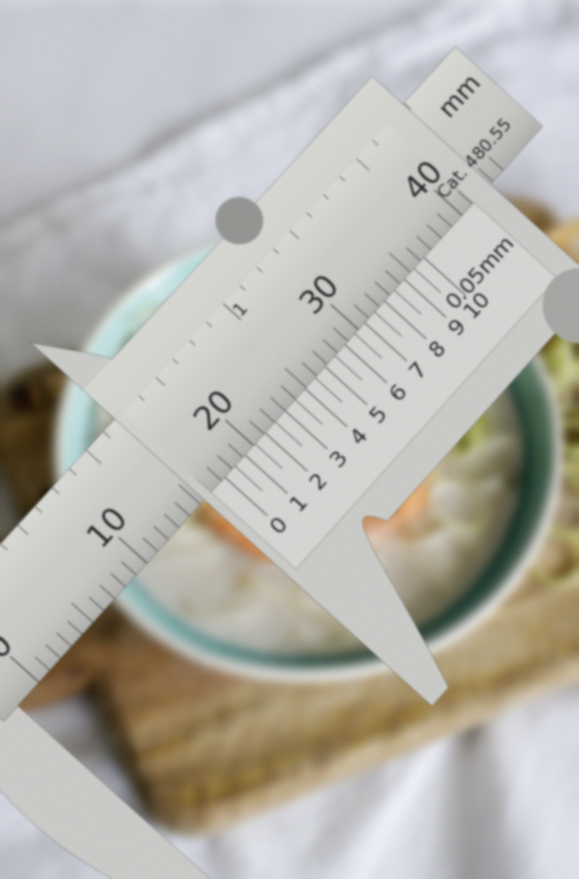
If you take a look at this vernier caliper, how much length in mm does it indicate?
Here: 17.3 mm
